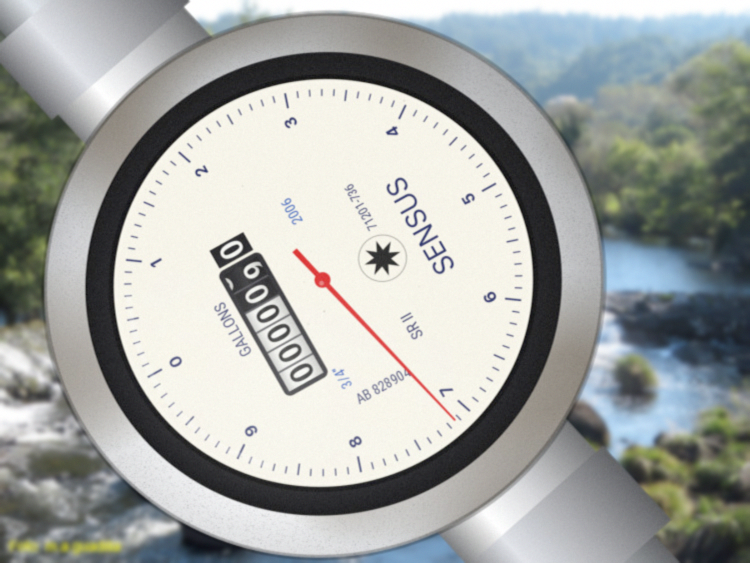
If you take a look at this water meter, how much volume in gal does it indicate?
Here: 87.1 gal
